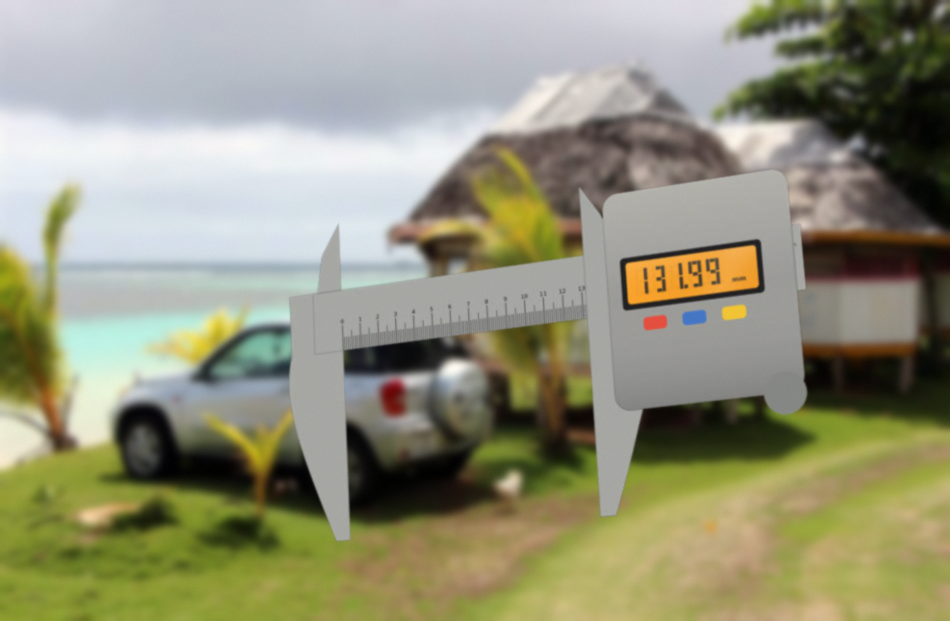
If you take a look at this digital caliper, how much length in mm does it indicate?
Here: 131.99 mm
